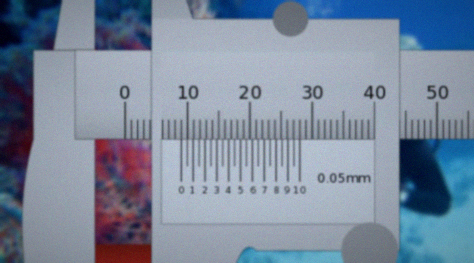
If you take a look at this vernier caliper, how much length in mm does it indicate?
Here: 9.0 mm
